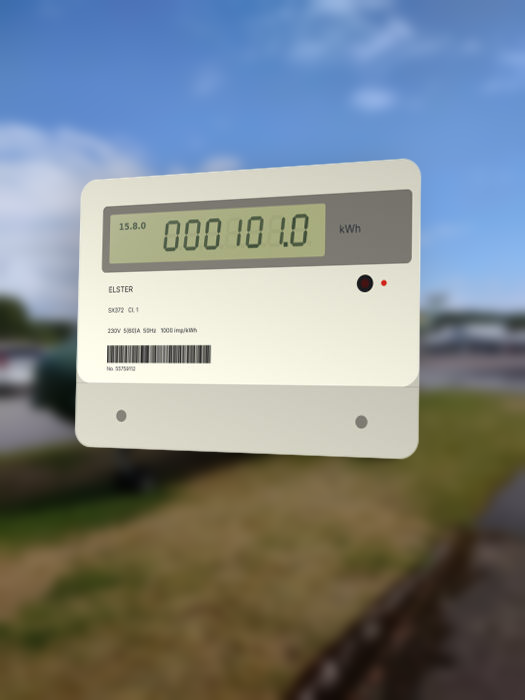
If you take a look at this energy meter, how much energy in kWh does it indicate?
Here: 101.0 kWh
